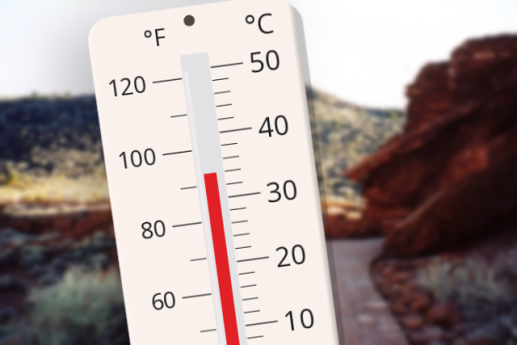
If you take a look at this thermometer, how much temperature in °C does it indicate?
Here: 34 °C
